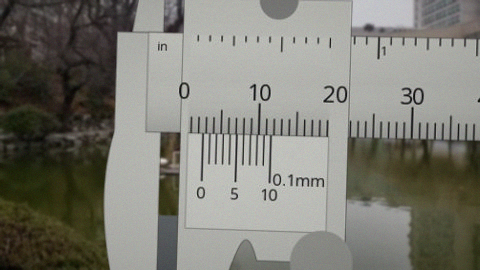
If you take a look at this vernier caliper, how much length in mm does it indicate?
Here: 2.6 mm
